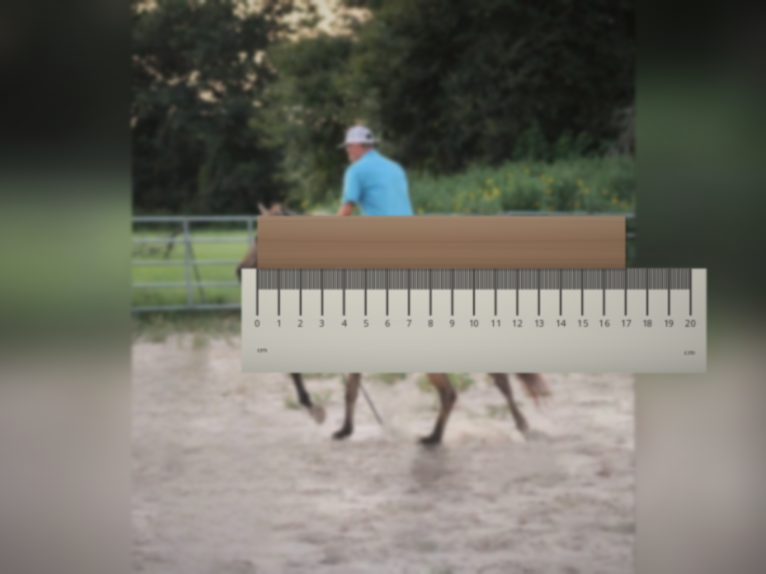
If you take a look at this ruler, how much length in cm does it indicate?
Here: 17 cm
